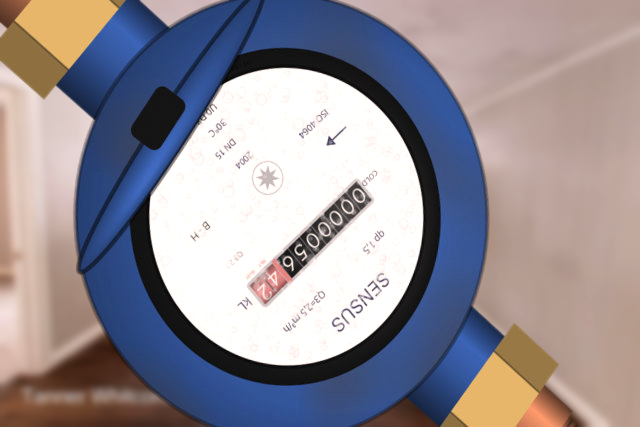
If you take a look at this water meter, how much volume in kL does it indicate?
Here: 56.42 kL
